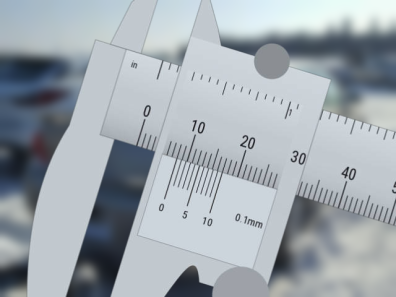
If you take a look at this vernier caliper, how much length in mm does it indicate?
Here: 8.0 mm
